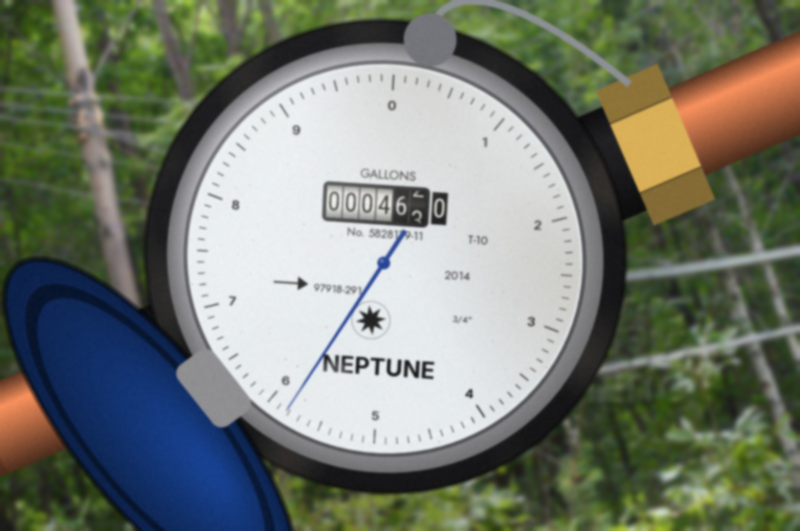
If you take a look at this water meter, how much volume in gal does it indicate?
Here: 4625.8 gal
